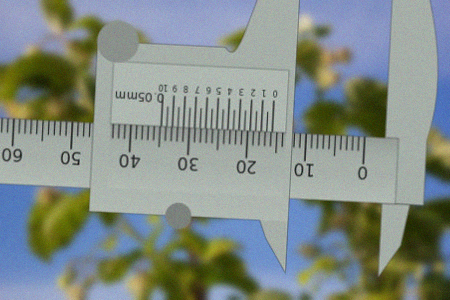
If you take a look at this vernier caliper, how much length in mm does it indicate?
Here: 15.8 mm
